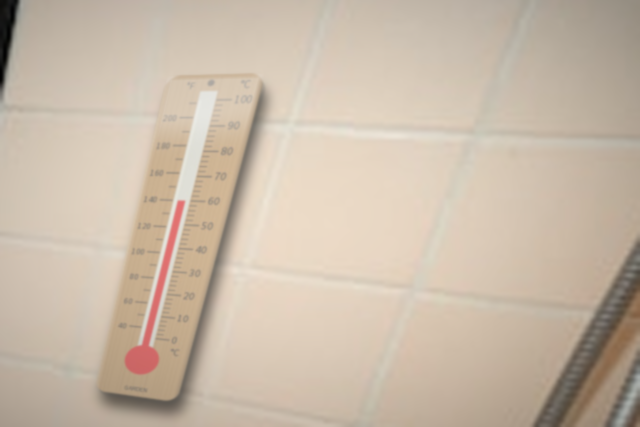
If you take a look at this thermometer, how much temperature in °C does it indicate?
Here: 60 °C
